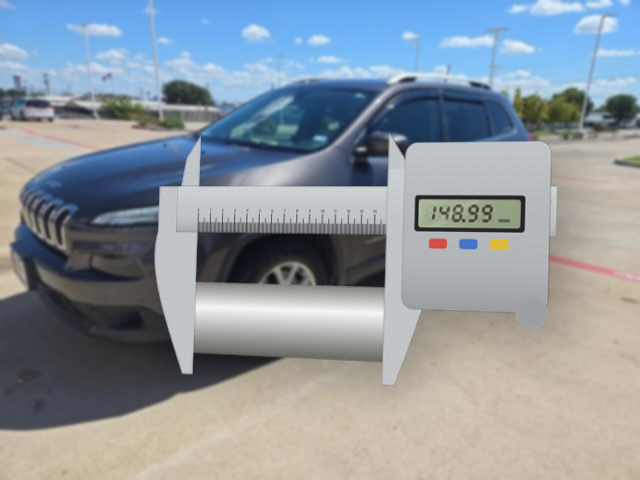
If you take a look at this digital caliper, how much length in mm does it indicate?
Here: 148.99 mm
